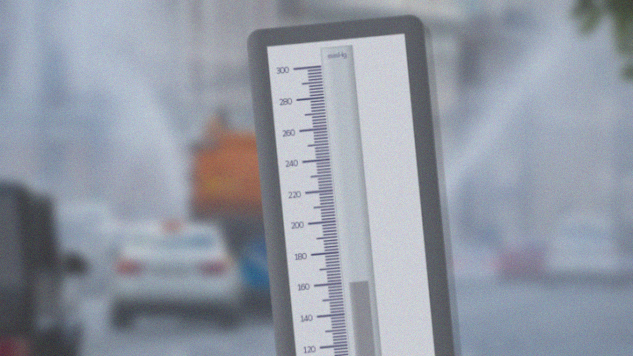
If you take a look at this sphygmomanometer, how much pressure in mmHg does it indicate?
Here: 160 mmHg
